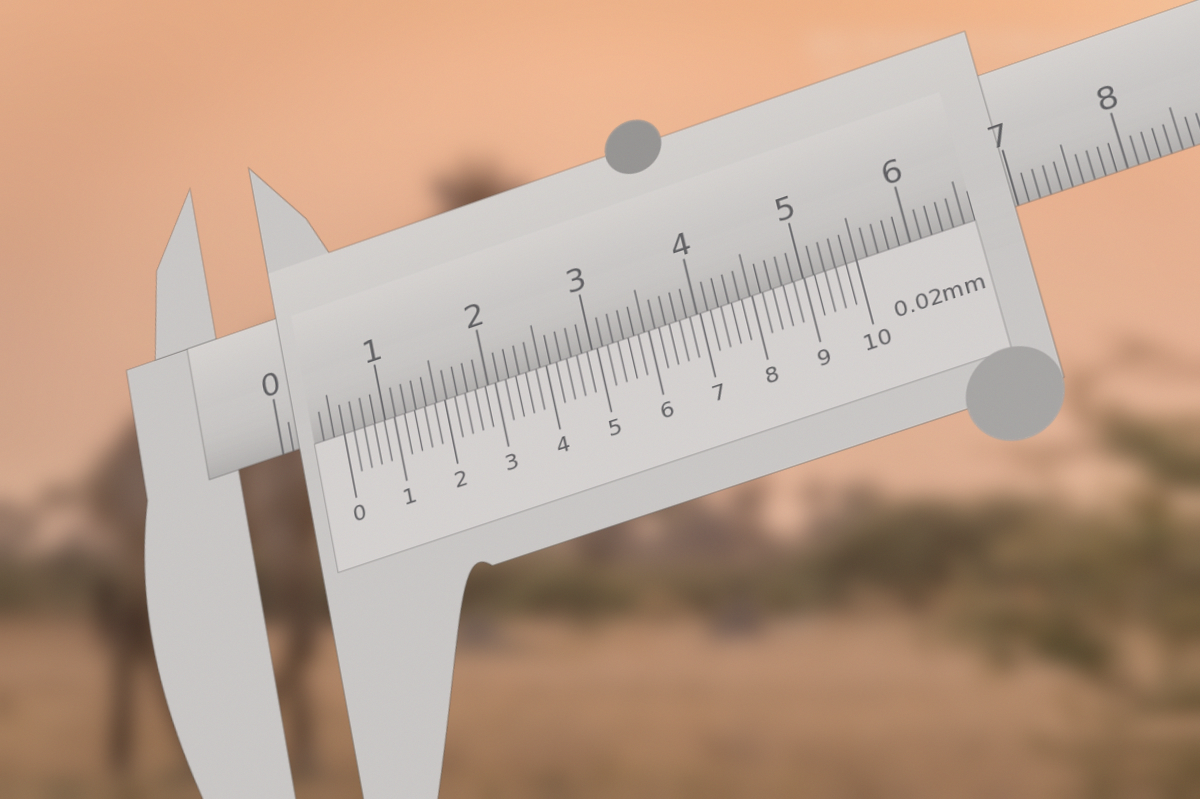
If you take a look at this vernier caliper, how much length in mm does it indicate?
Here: 6.0 mm
